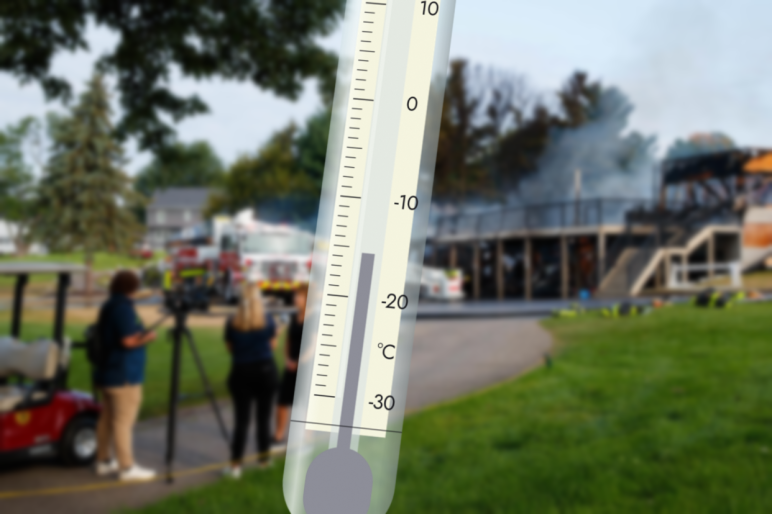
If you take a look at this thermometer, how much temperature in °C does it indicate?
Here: -15.5 °C
